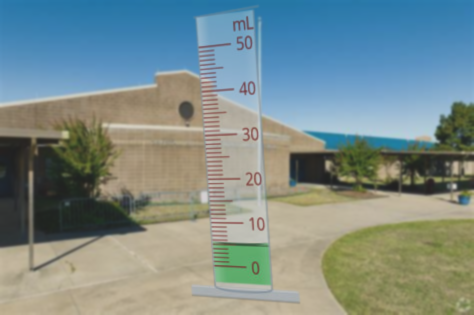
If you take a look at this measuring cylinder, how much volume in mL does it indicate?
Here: 5 mL
